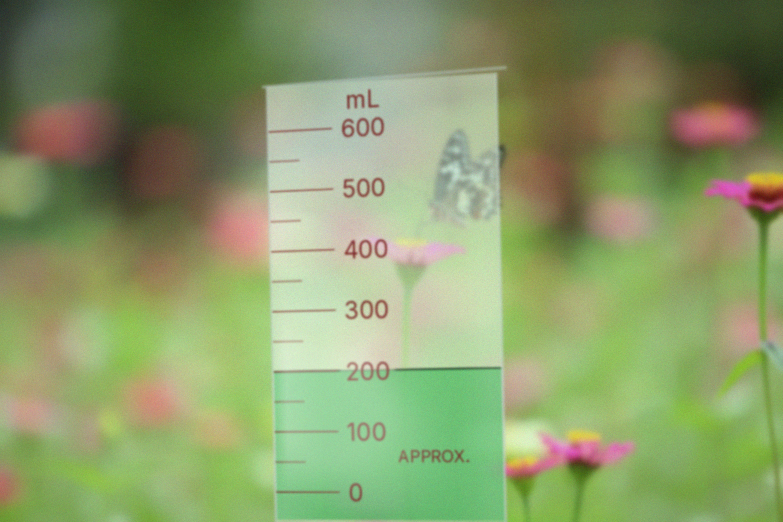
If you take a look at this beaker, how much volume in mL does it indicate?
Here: 200 mL
